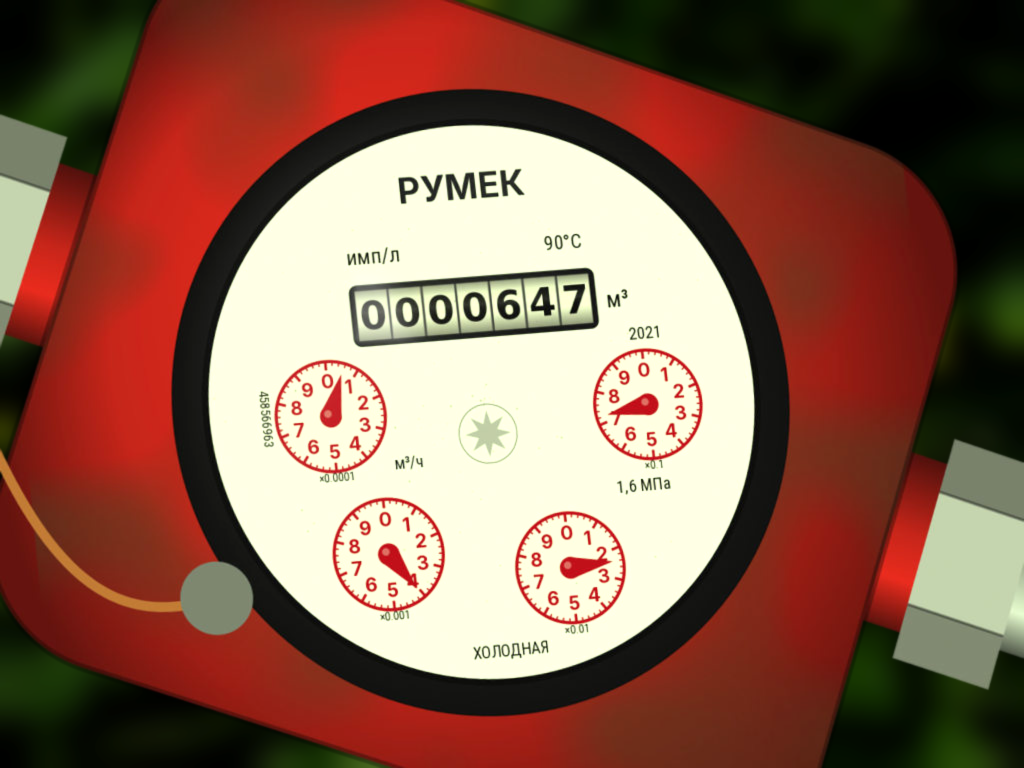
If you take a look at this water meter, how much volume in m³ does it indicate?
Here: 647.7240 m³
